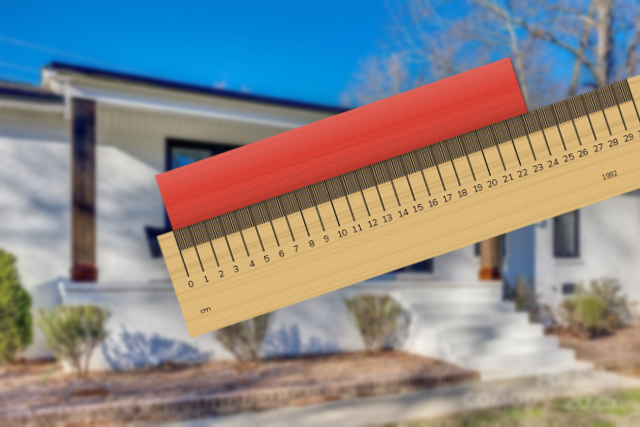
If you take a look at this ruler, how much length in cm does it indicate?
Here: 23.5 cm
